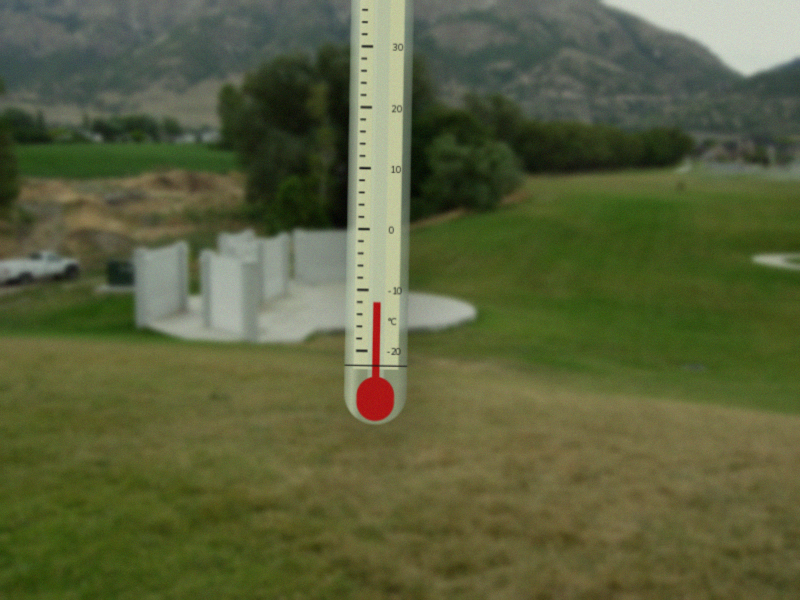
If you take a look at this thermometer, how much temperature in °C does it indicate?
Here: -12 °C
